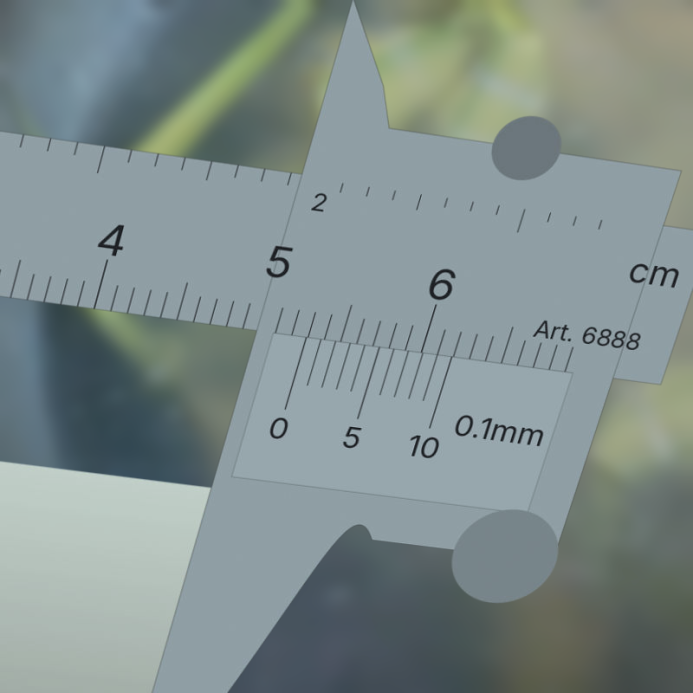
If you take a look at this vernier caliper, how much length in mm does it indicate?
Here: 52.9 mm
